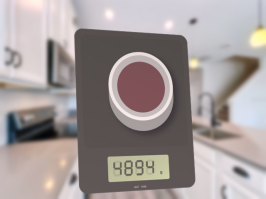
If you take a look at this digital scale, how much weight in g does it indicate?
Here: 4894 g
